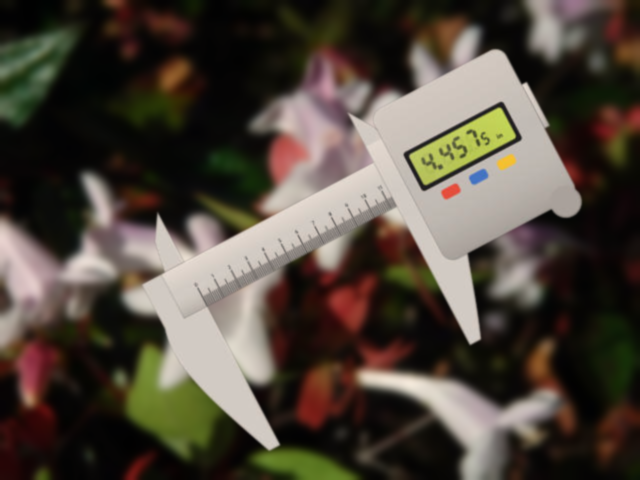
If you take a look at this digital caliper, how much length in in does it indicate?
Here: 4.4575 in
